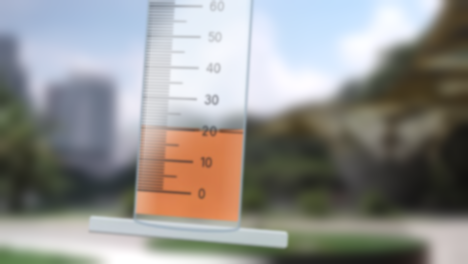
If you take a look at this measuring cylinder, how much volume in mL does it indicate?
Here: 20 mL
